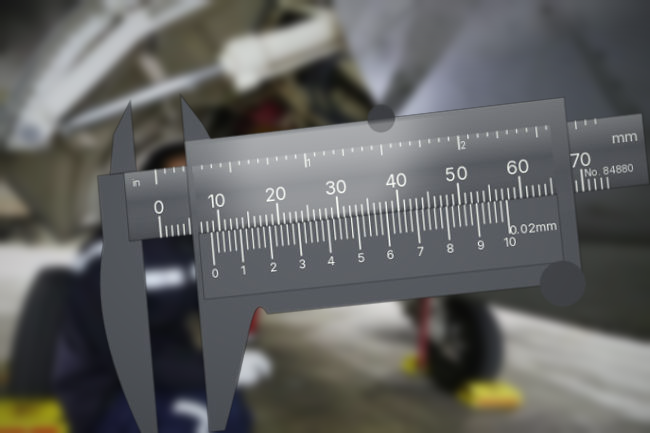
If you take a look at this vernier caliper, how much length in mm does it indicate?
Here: 8.6 mm
